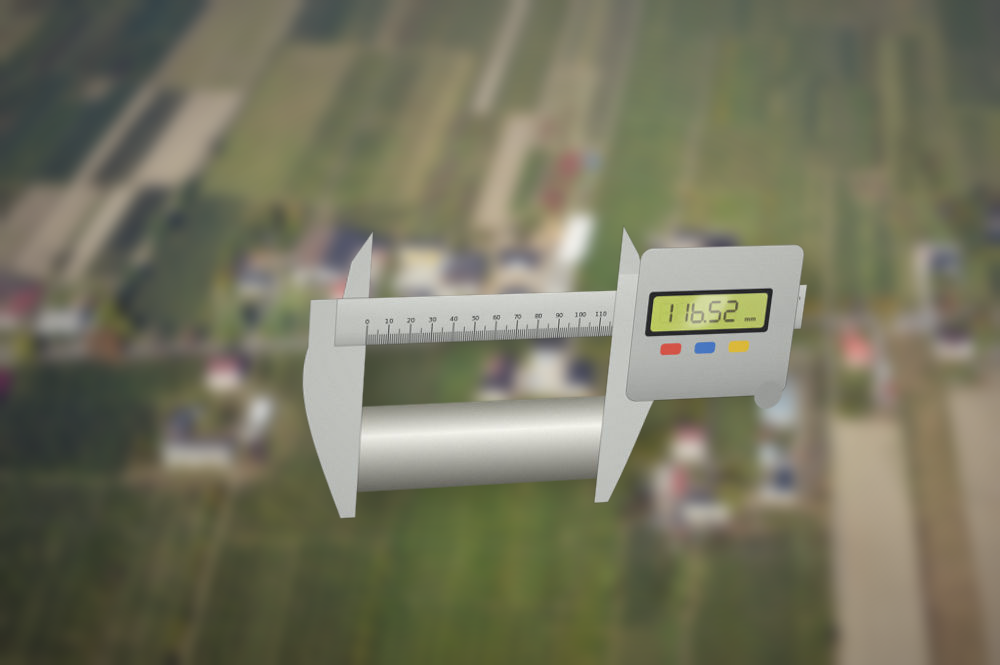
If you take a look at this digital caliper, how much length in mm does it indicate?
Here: 116.52 mm
